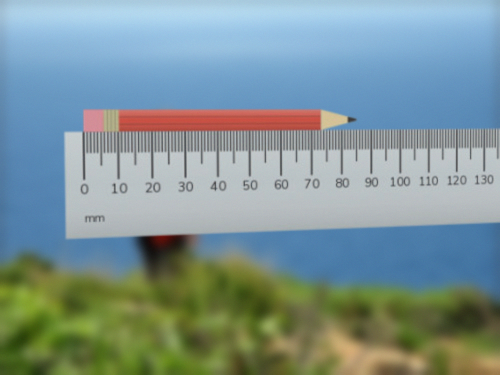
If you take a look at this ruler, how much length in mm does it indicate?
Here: 85 mm
